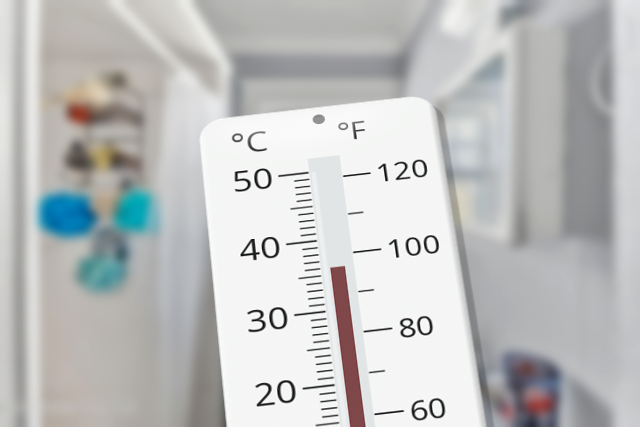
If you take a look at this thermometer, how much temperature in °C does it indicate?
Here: 36 °C
